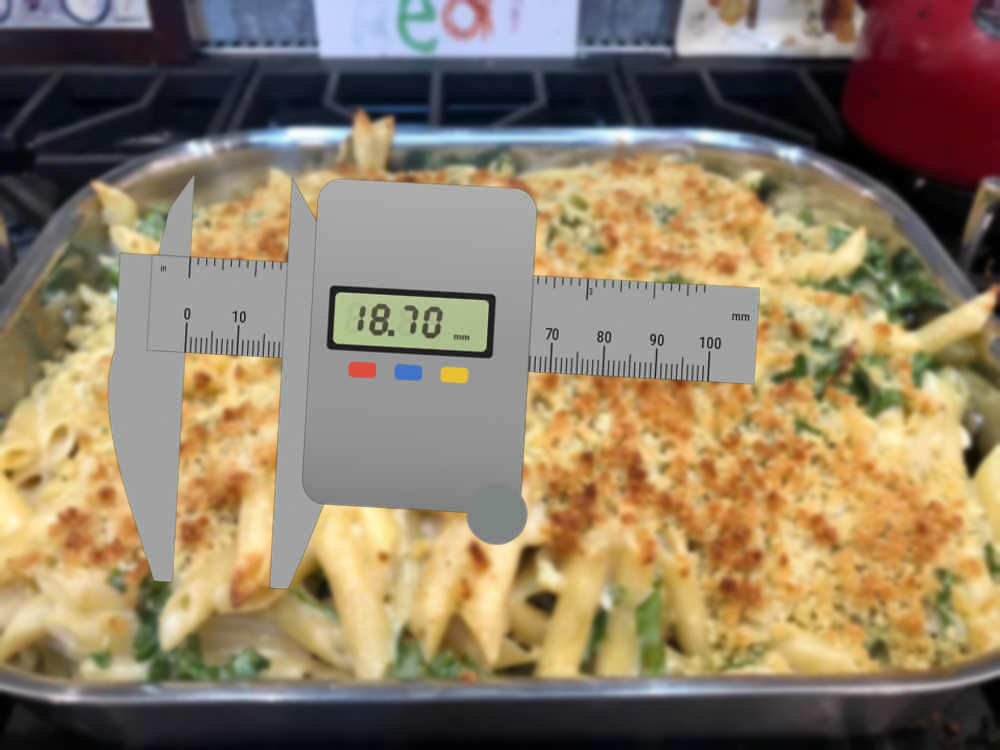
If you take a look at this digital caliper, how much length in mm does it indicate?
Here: 18.70 mm
